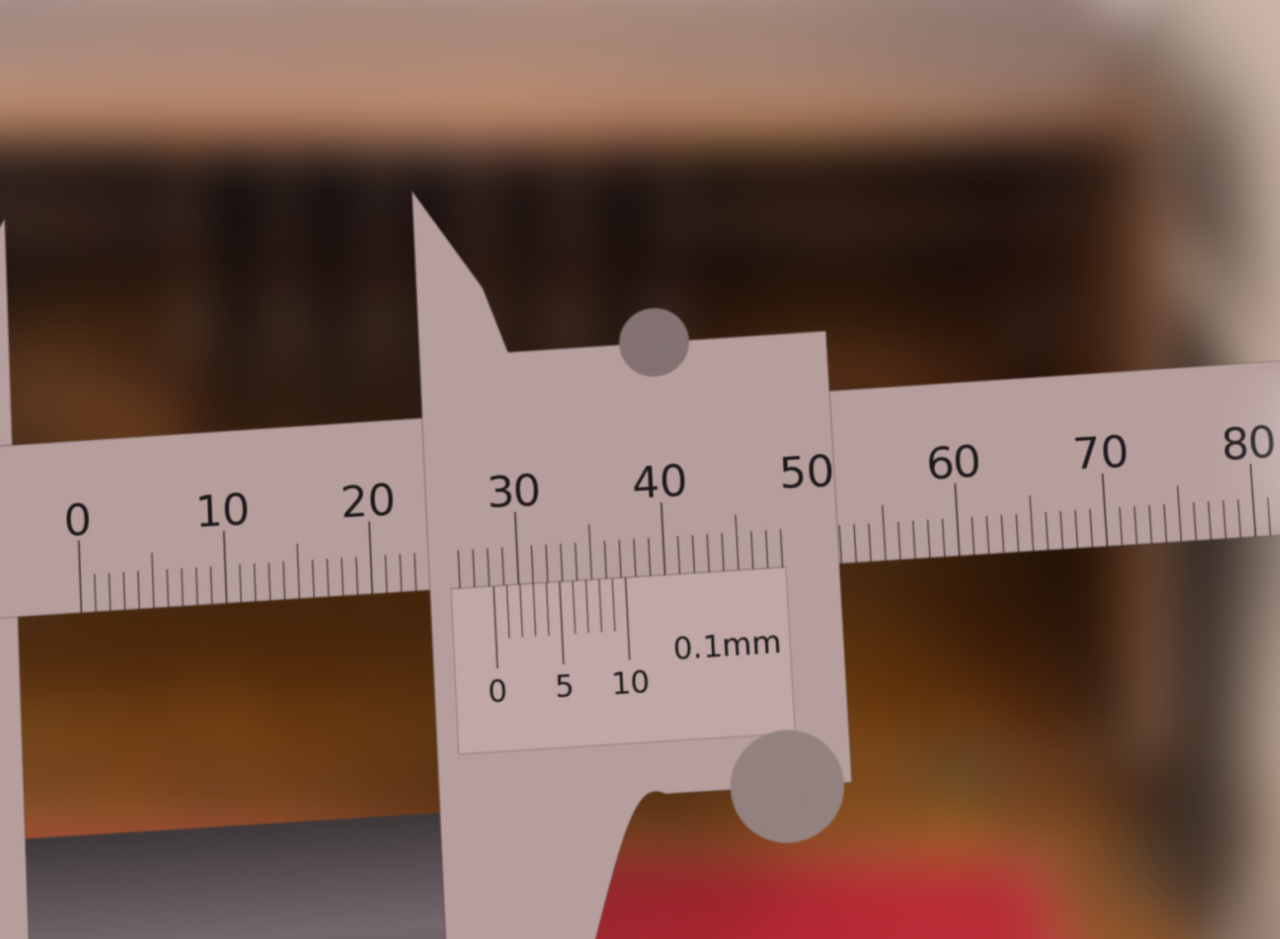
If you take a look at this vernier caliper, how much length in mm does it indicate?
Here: 28.3 mm
